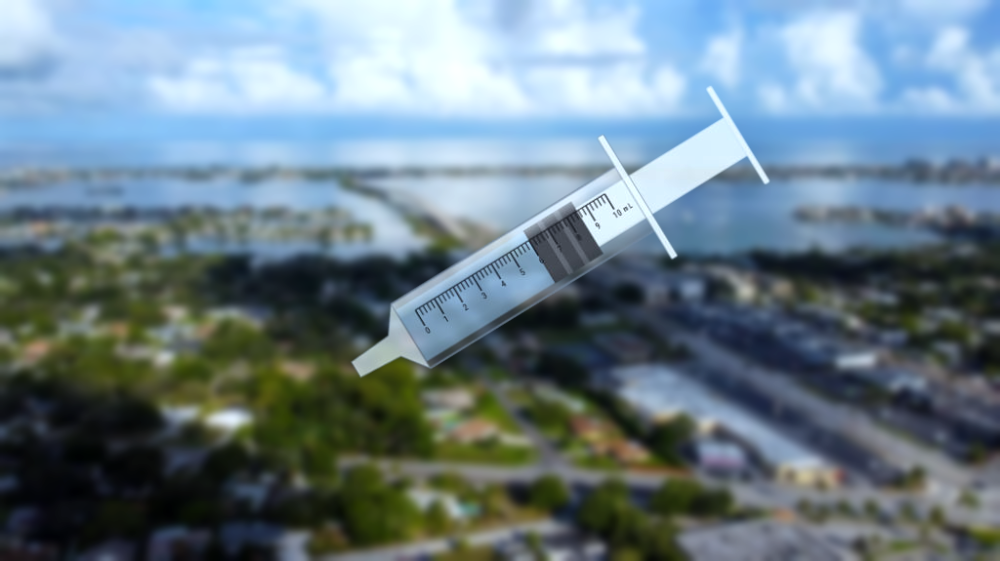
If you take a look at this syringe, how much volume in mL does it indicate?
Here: 6 mL
